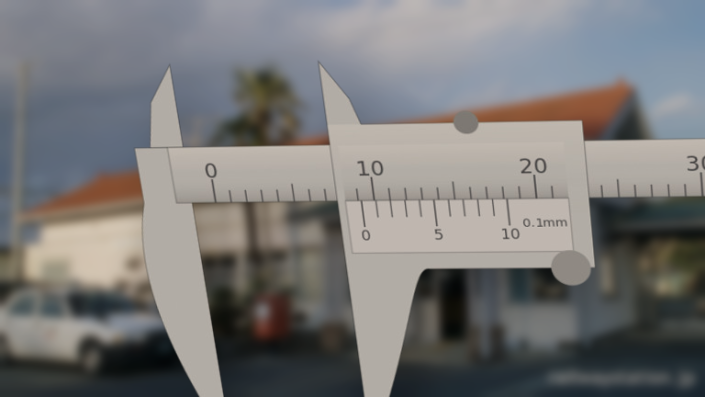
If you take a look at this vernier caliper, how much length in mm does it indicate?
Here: 9.2 mm
